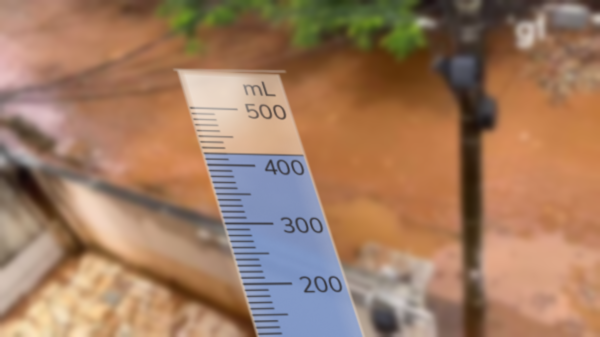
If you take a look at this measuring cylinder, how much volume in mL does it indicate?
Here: 420 mL
